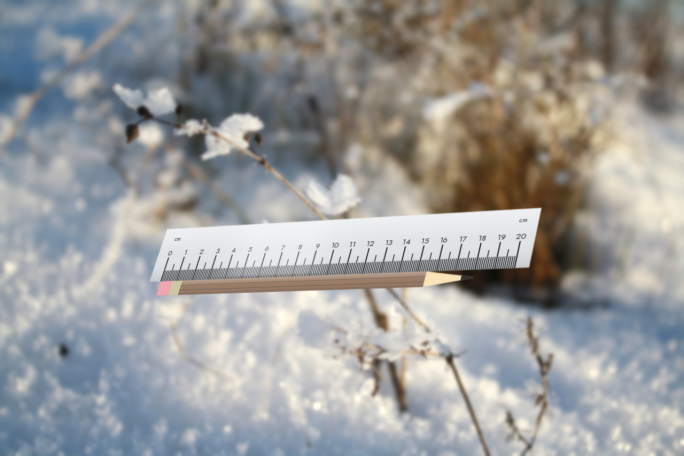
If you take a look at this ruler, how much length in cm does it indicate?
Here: 18 cm
